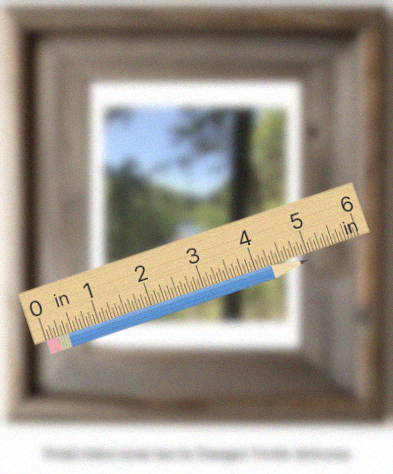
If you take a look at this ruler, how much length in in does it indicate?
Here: 5 in
